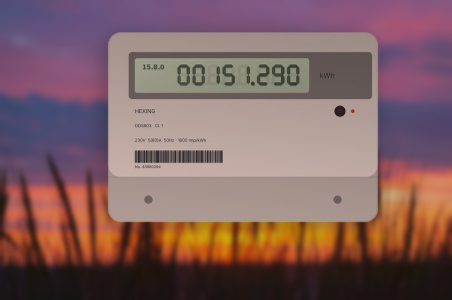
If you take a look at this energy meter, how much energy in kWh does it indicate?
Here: 151.290 kWh
